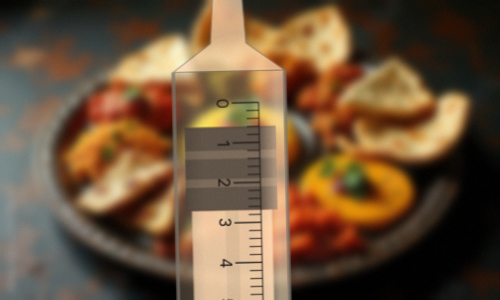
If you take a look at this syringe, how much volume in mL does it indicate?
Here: 0.6 mL
